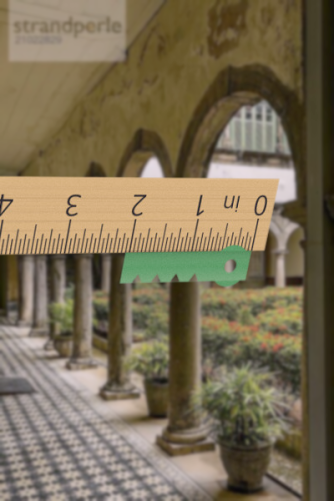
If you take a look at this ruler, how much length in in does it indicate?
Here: 2.0625 in
